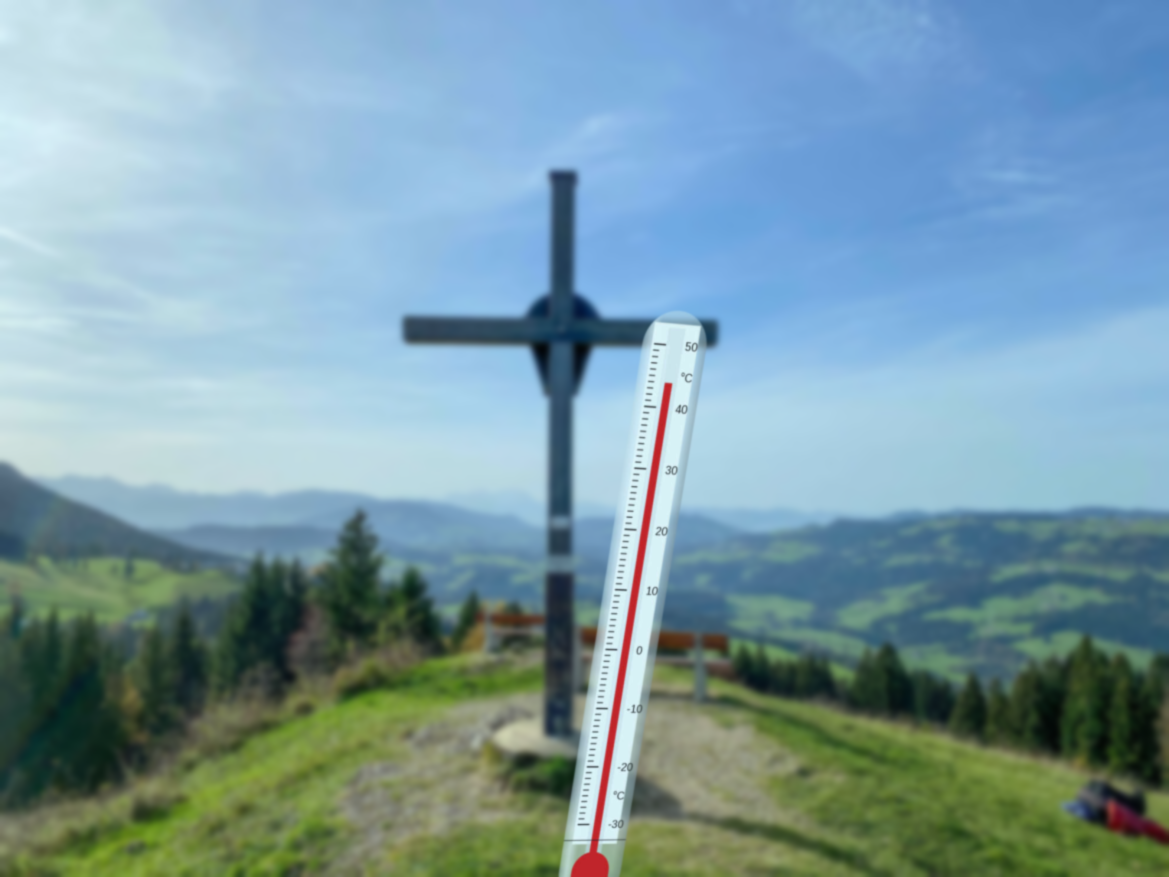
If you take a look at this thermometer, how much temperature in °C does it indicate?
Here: 44 °C
